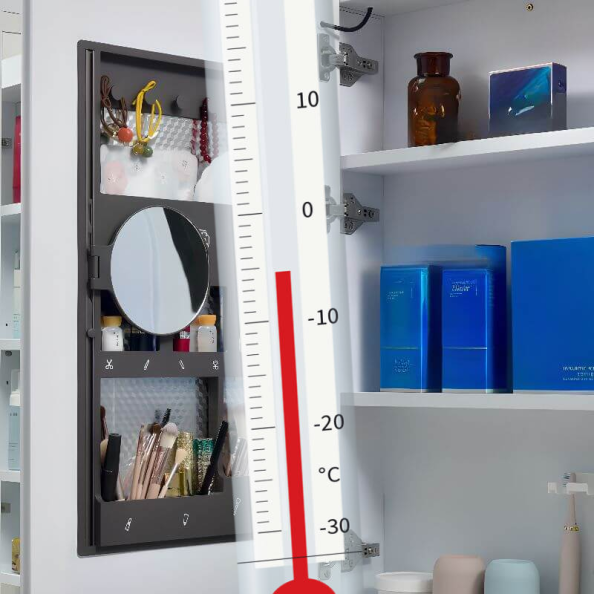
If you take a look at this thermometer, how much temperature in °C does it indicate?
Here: -5.5 °C
